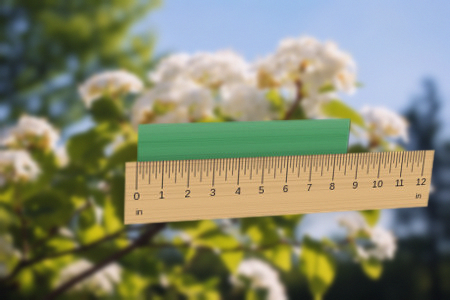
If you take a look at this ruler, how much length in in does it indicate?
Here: 8.5 in
